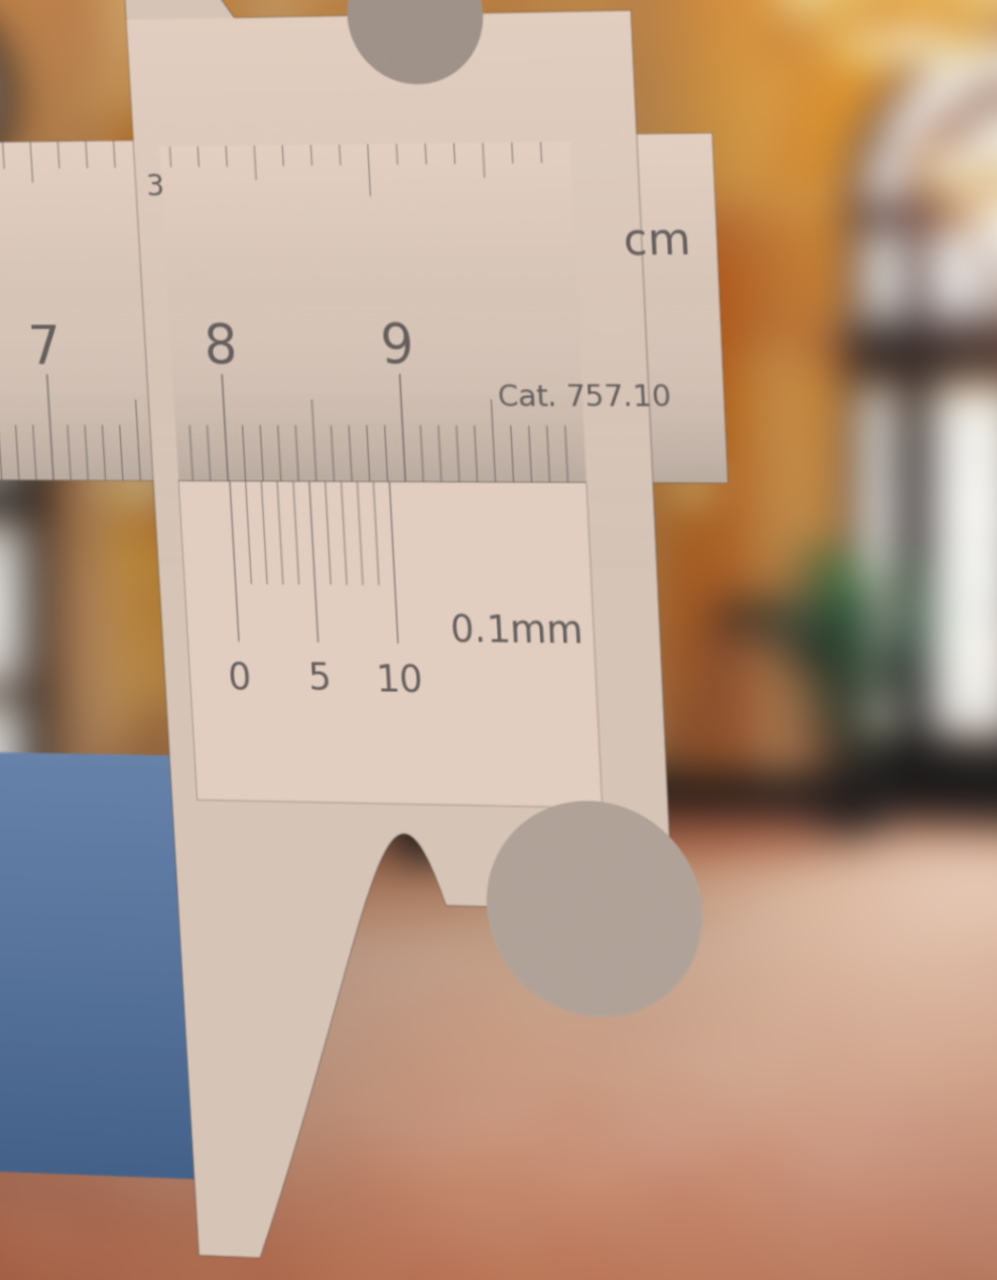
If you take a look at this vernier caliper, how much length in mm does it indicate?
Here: 80.1 mm
